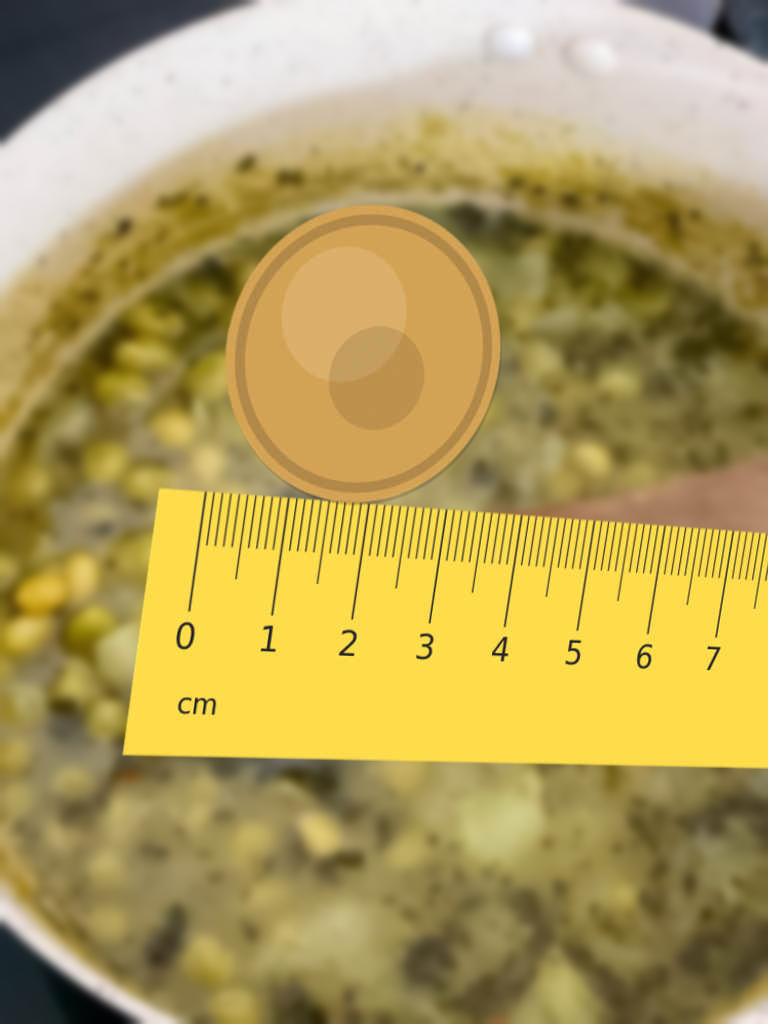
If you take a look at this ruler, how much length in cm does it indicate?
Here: 3.4 cm
